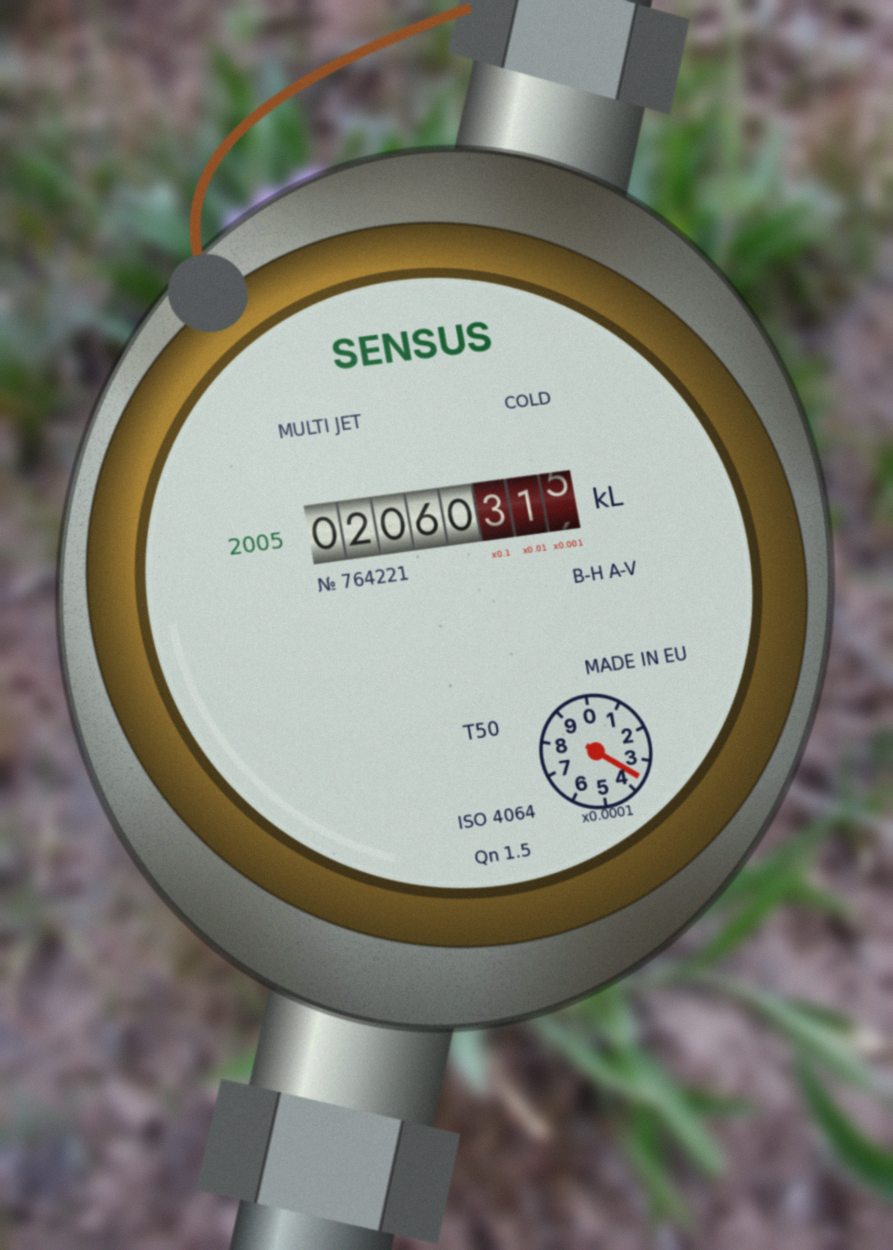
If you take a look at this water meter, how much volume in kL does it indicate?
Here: 2060.3153 kL
